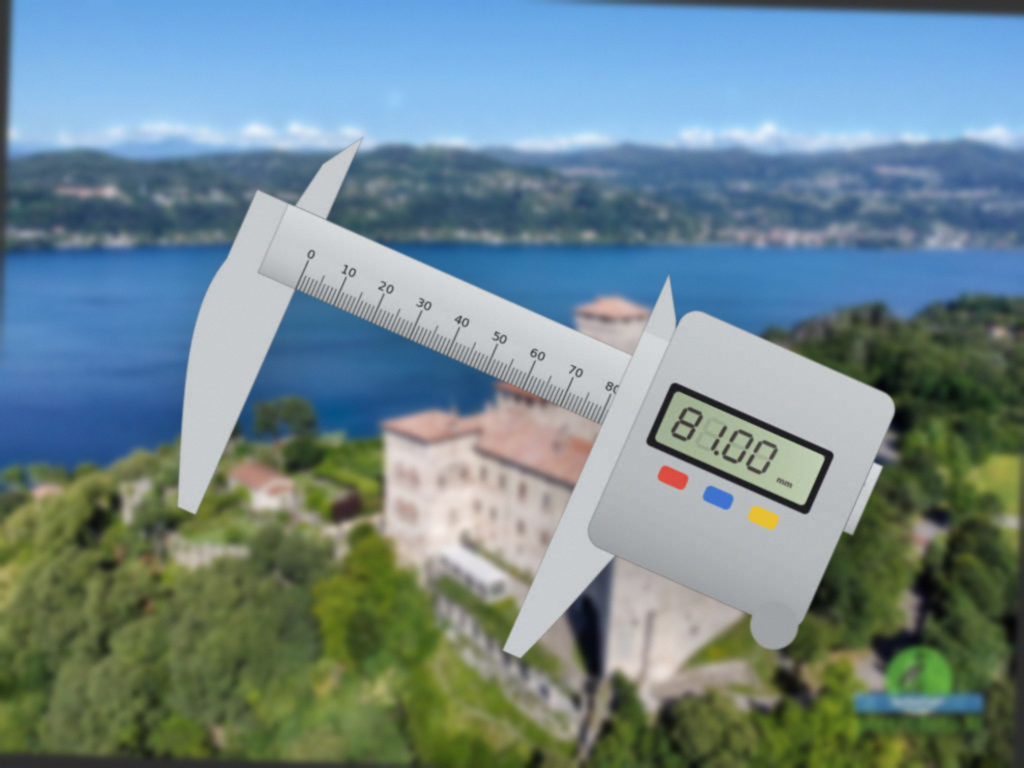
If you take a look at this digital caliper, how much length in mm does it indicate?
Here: 81.00 mm
